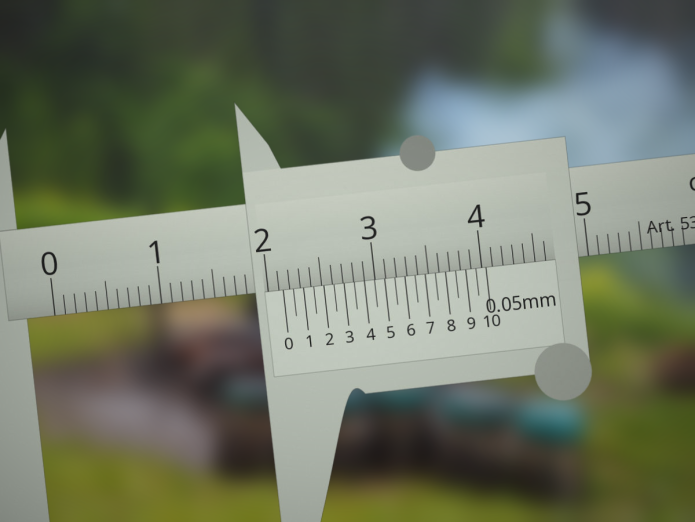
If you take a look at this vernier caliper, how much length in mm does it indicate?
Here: 21.4 mm
